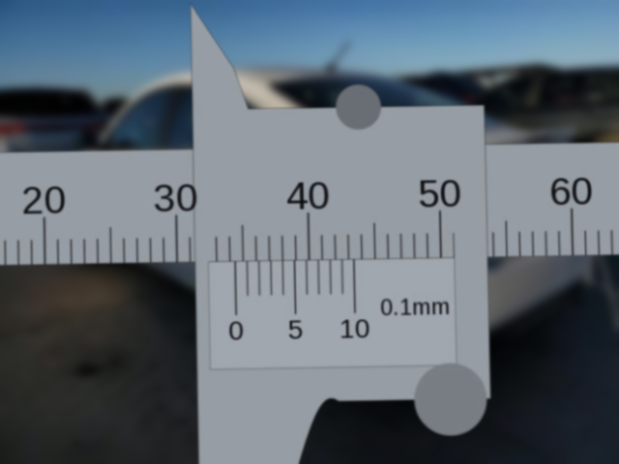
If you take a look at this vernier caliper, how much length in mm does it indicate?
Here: 34.4 mm
